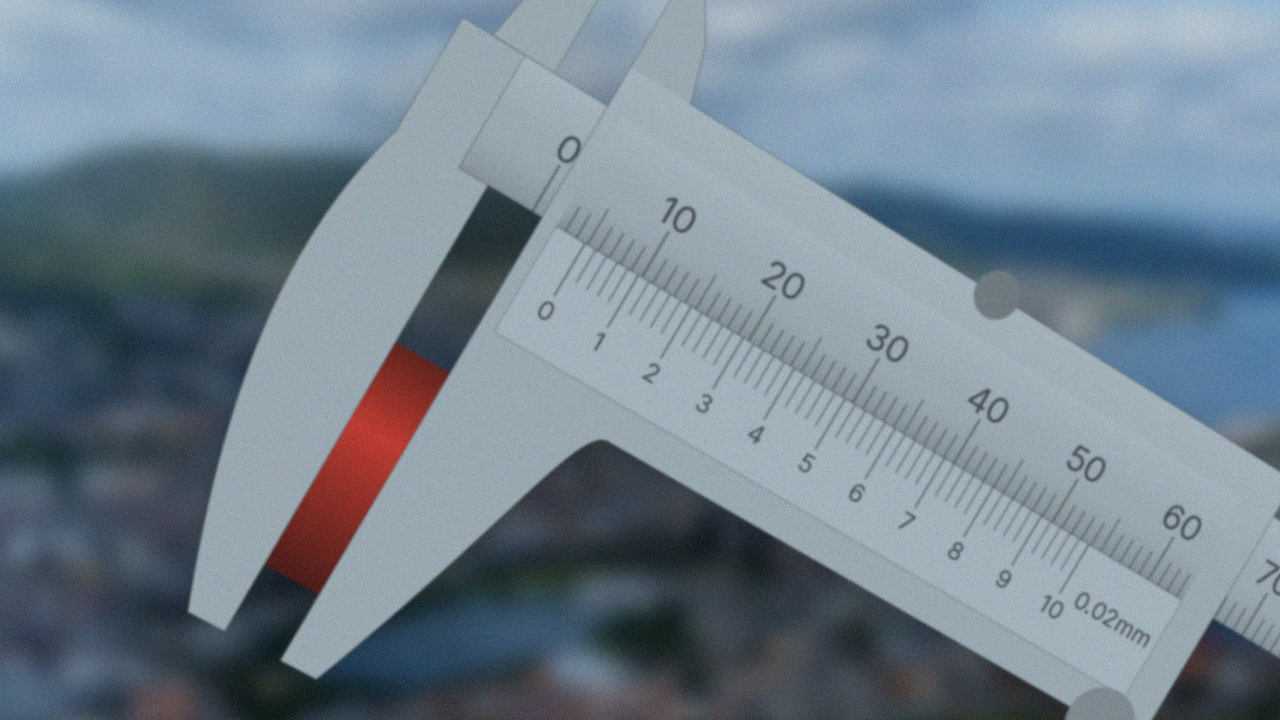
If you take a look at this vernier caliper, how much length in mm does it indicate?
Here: 4.8 mm
